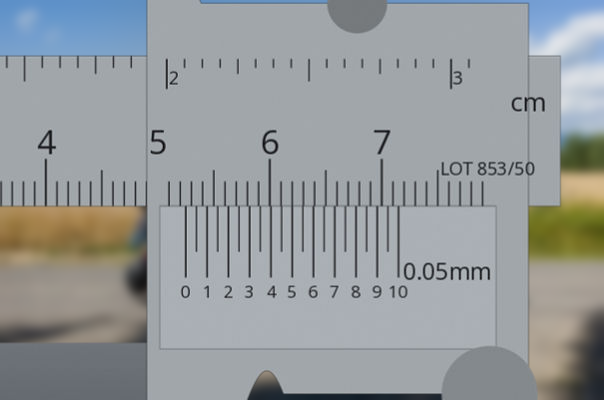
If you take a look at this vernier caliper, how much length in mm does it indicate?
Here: 52.5 mm
